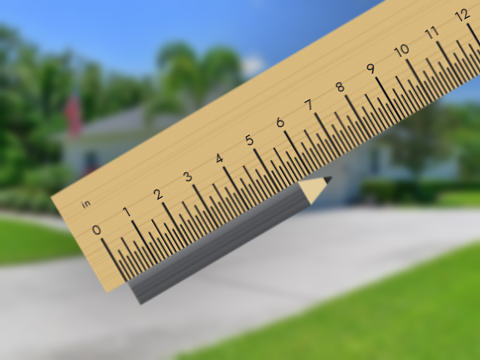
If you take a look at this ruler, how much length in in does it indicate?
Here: 6.5 in
